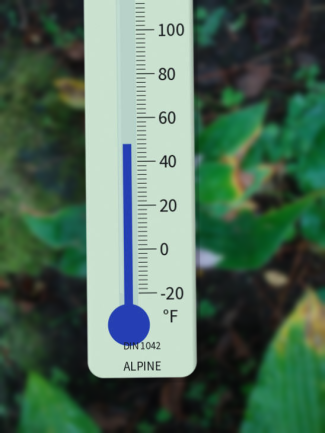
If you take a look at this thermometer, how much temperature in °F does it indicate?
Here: 48 °F
